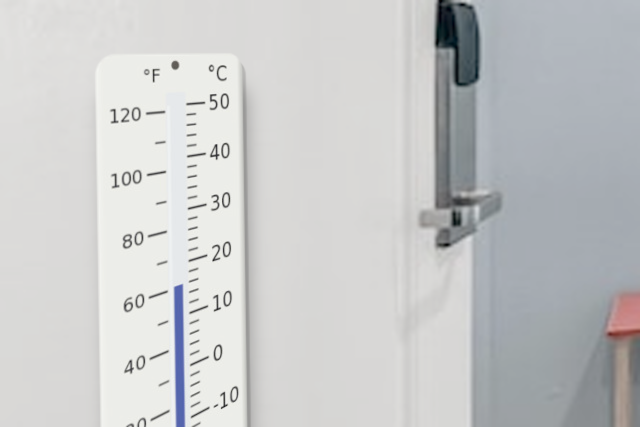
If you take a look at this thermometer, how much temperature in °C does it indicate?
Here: 16 °C
